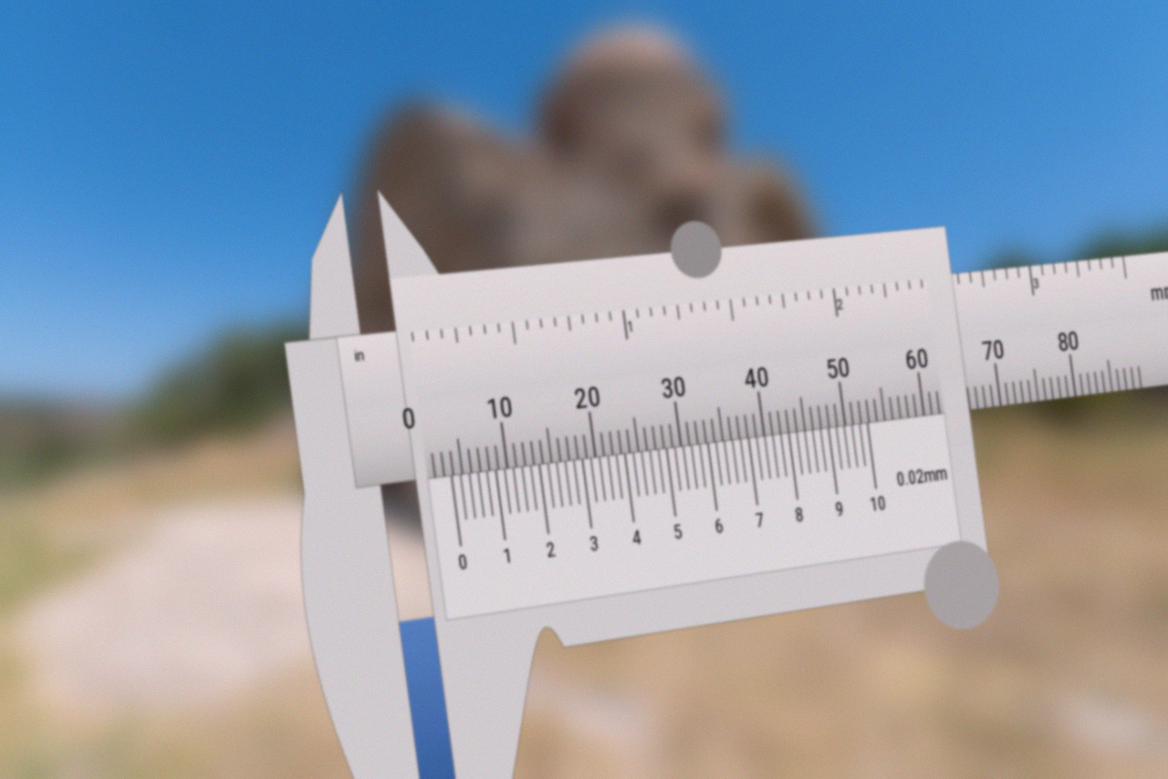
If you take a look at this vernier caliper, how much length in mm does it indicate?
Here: 3.8 mm
